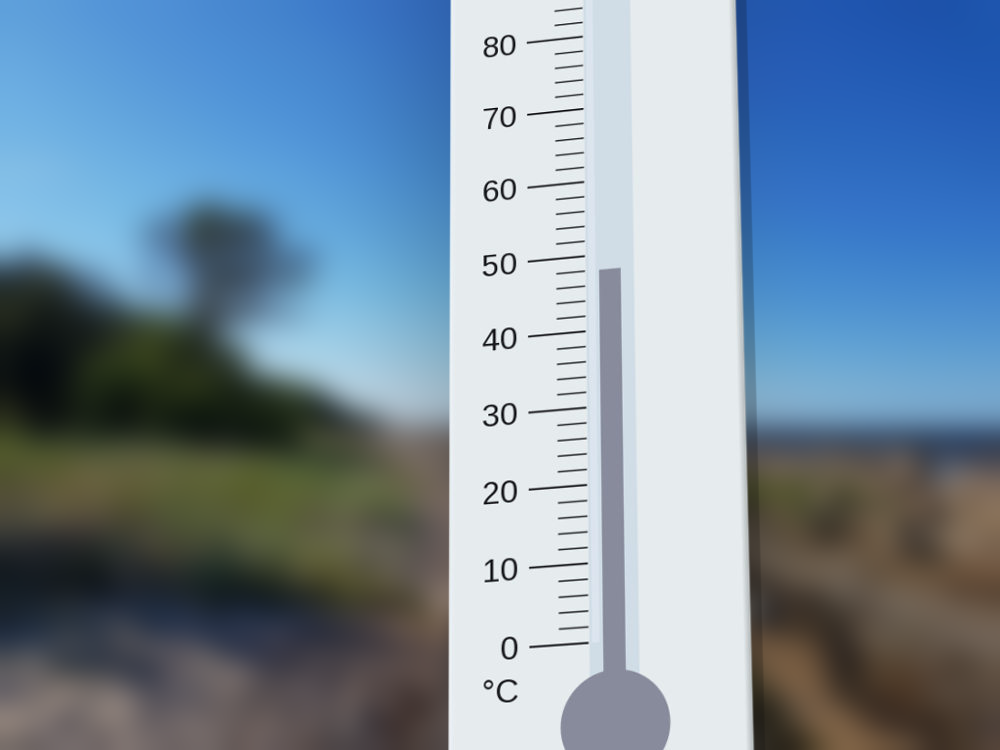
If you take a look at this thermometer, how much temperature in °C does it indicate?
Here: 48 °C
